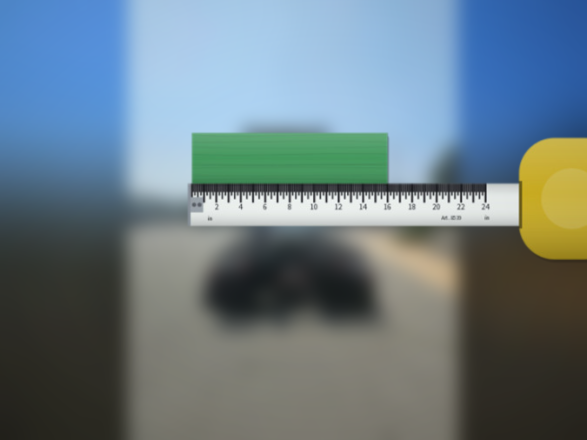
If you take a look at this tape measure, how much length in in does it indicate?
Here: 16 in
